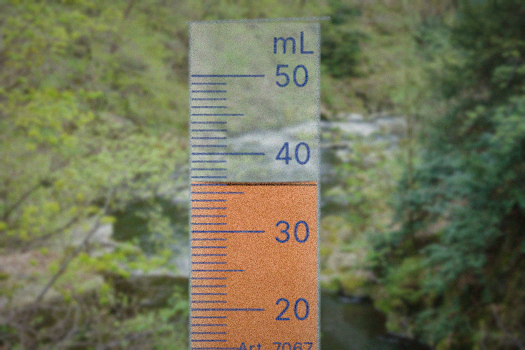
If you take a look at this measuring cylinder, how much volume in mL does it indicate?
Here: 36 mL
